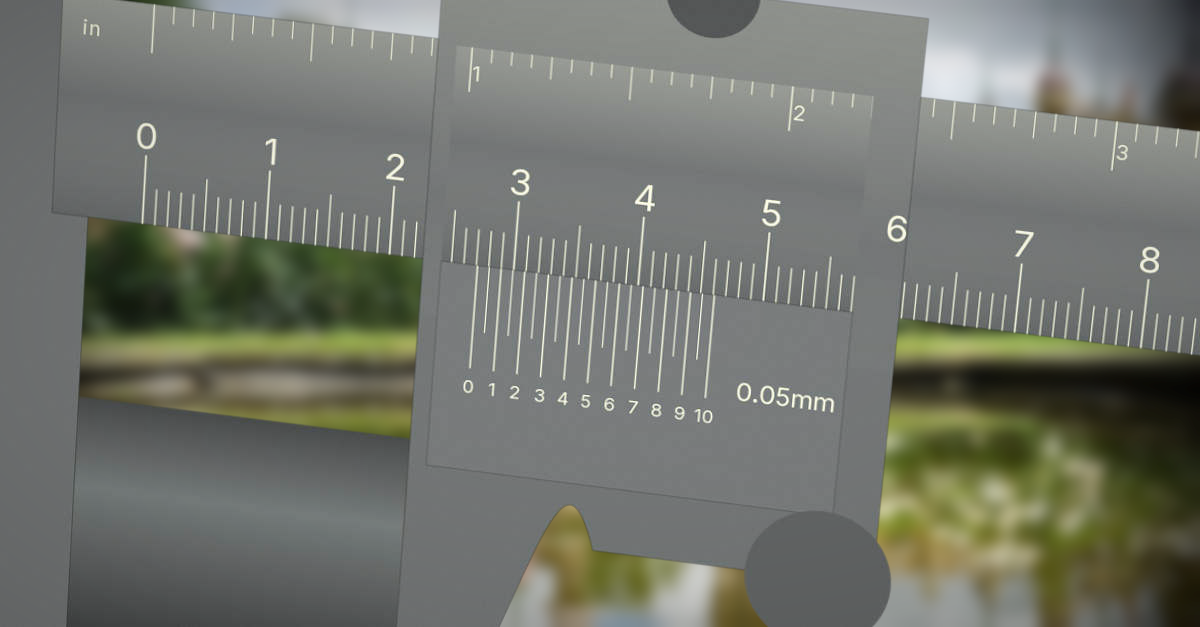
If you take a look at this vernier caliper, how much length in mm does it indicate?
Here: 27.1 mm
